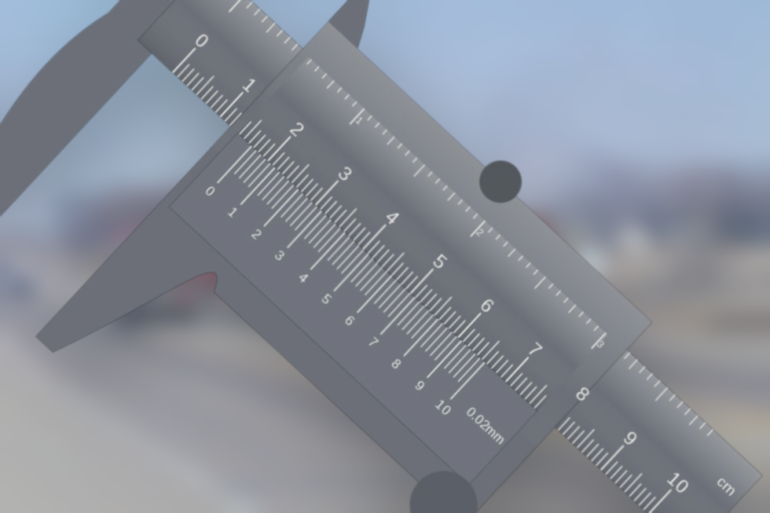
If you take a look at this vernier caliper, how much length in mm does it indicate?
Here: 16.6 mm
